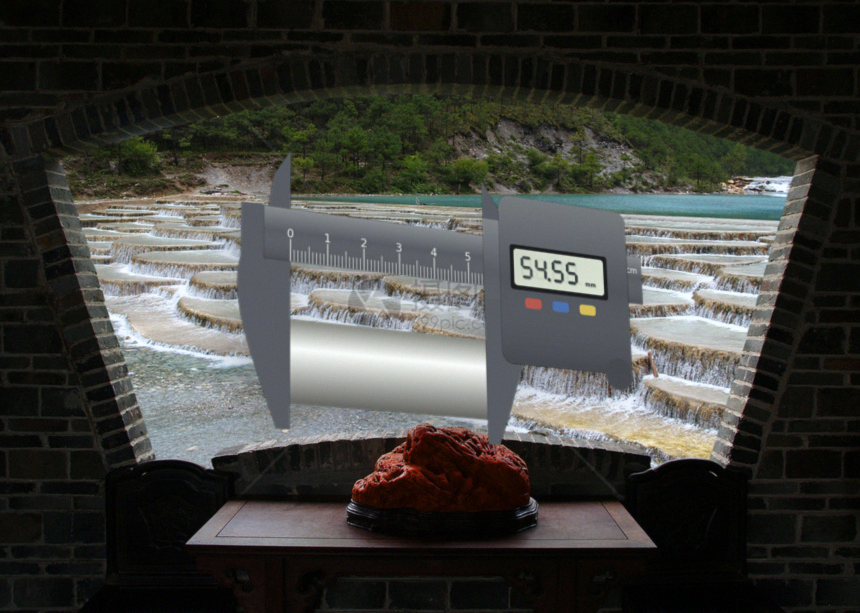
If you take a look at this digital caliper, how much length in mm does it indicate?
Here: 54.55 mm
